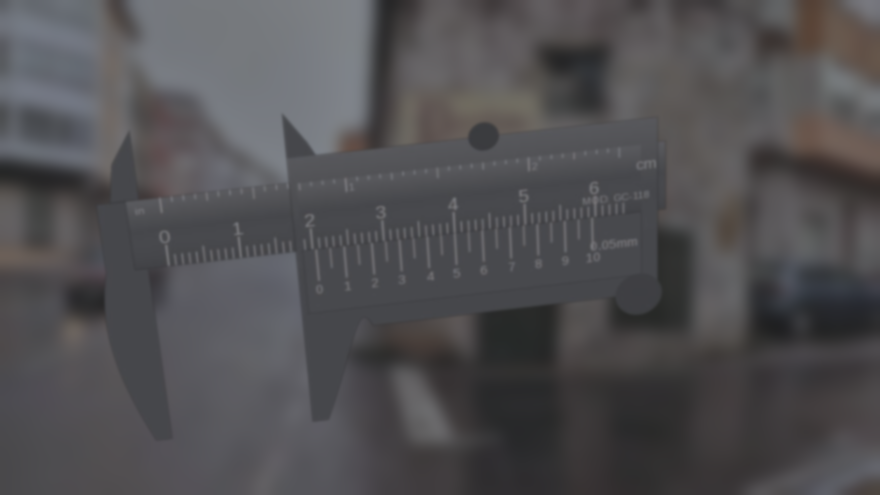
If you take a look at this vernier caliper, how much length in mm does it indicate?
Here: 20.5 mm
